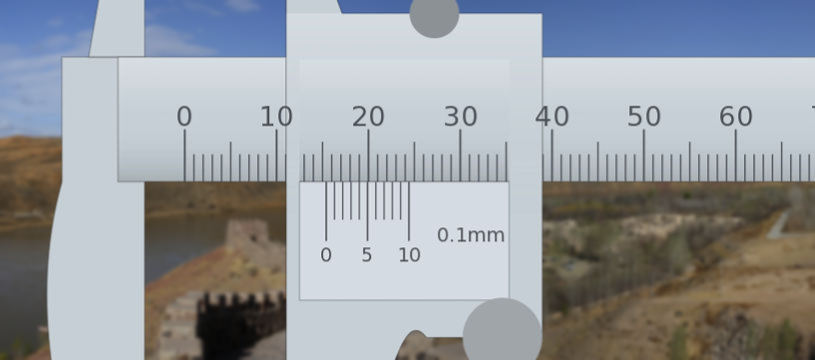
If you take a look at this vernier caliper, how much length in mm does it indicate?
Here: 15.4 mm
